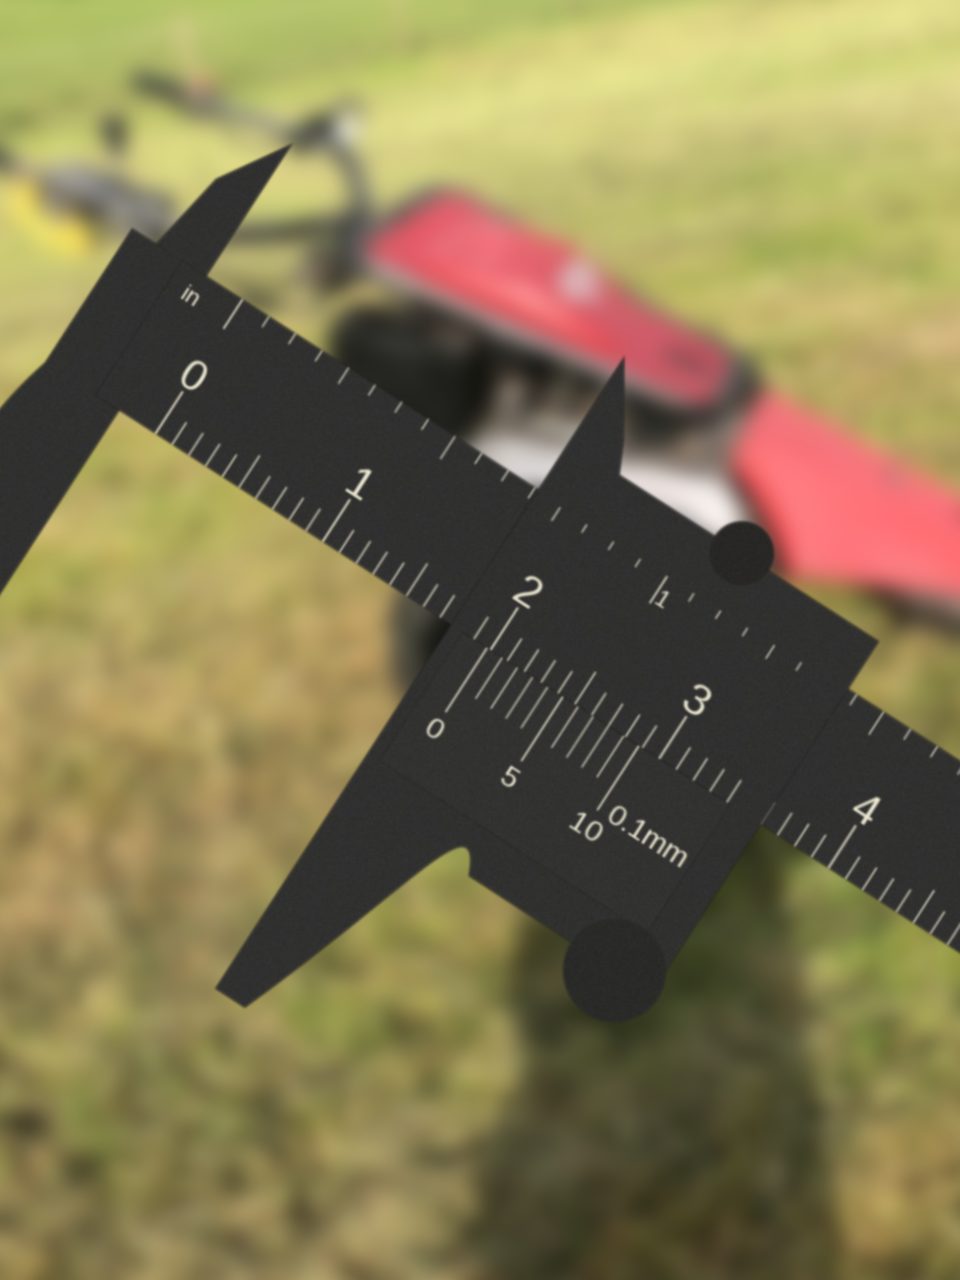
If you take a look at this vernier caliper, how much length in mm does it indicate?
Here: 19.8 mm
